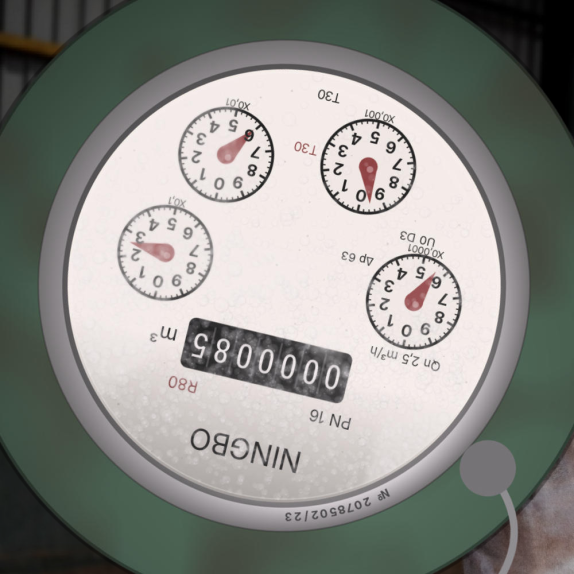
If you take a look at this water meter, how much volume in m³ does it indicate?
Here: 85.2595 m³
